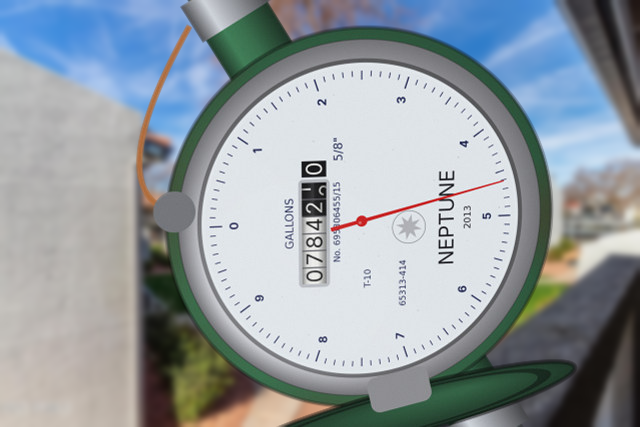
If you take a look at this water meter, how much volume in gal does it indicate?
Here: 784214.6 gal
